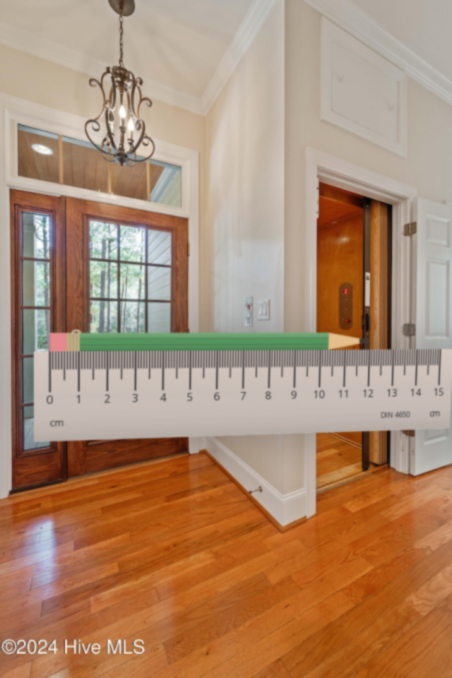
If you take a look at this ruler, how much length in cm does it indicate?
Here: 12 cm
